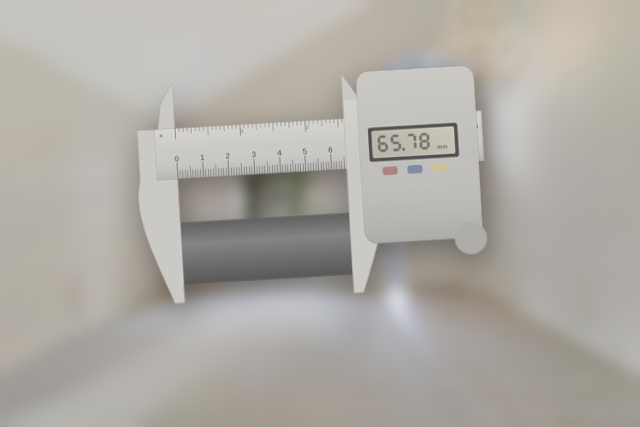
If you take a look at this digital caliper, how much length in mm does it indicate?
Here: 65.78 mm
